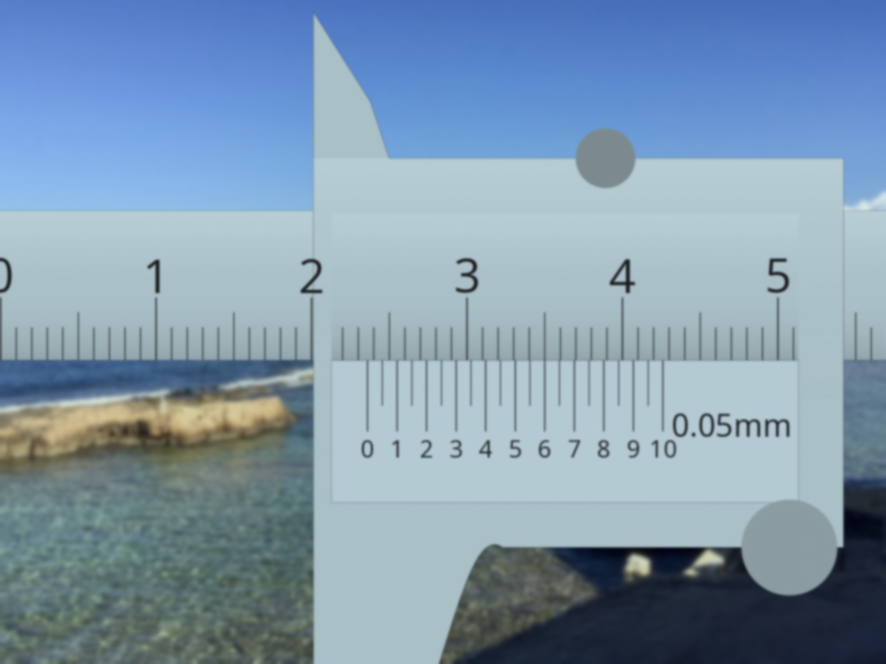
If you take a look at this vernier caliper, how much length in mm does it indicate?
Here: 23.6 mm
